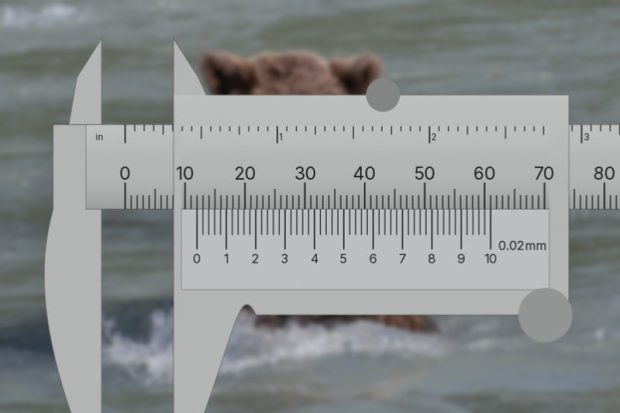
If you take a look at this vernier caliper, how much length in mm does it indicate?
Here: 12.0 mm
